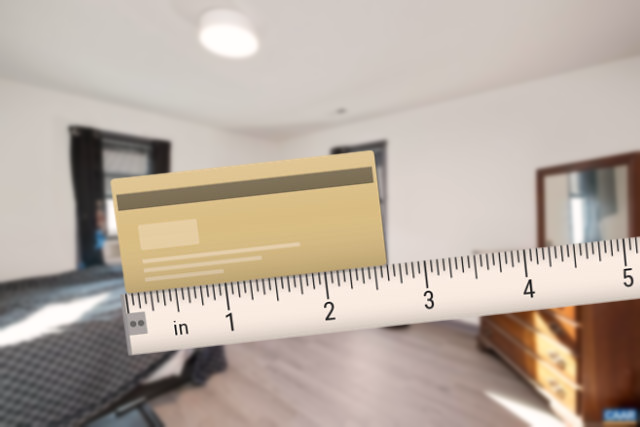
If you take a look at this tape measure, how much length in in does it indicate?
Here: 2.625 in
